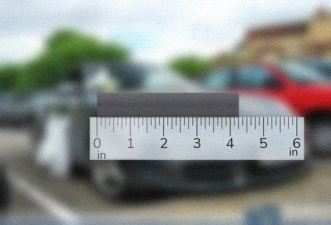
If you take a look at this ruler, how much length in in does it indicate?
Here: 4.25 in
